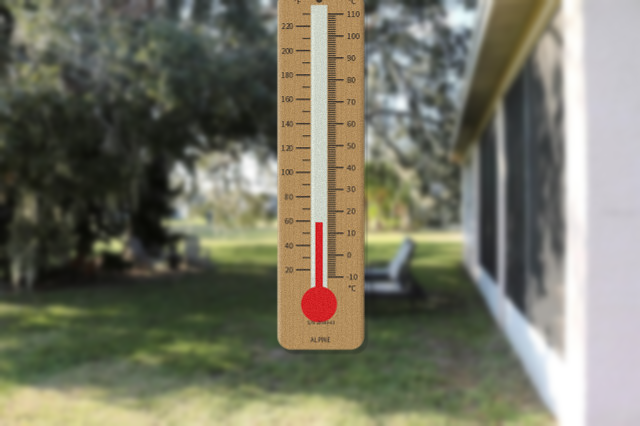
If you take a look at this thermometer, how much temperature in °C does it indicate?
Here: 15 °C
